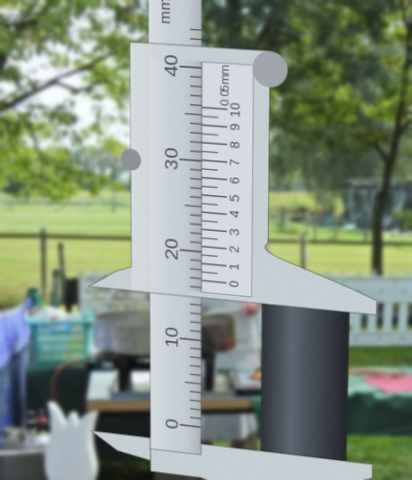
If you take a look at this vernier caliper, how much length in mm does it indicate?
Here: 16.8 mm
